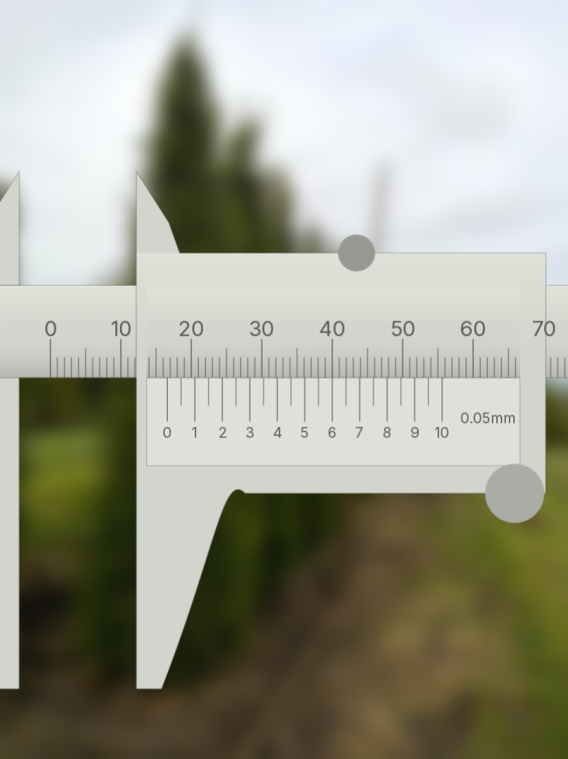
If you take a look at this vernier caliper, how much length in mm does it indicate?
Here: 16.6 mm
